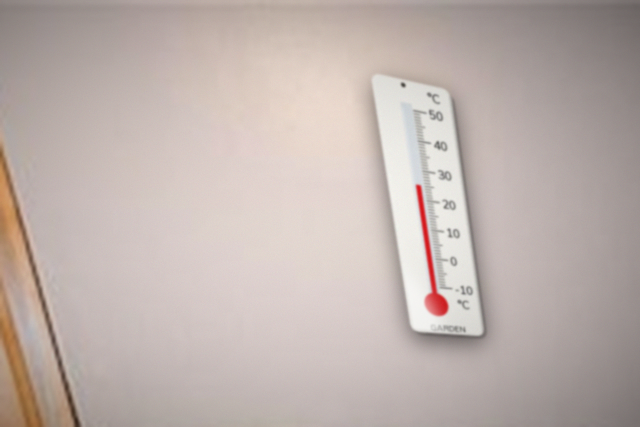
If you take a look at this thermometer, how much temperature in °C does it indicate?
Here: 25 °C
